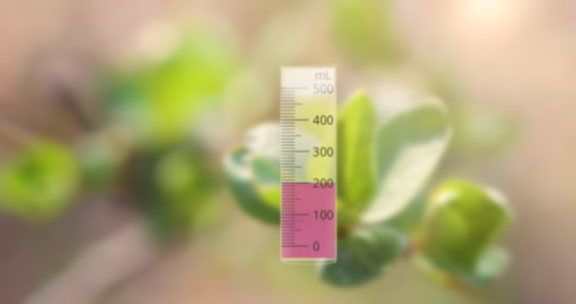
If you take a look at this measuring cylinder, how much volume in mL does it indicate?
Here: 200 mL
